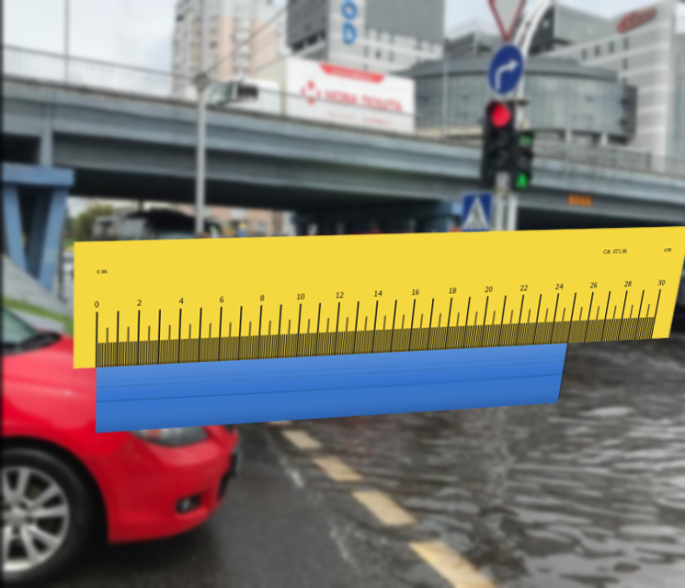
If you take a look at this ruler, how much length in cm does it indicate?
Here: 25 cm
